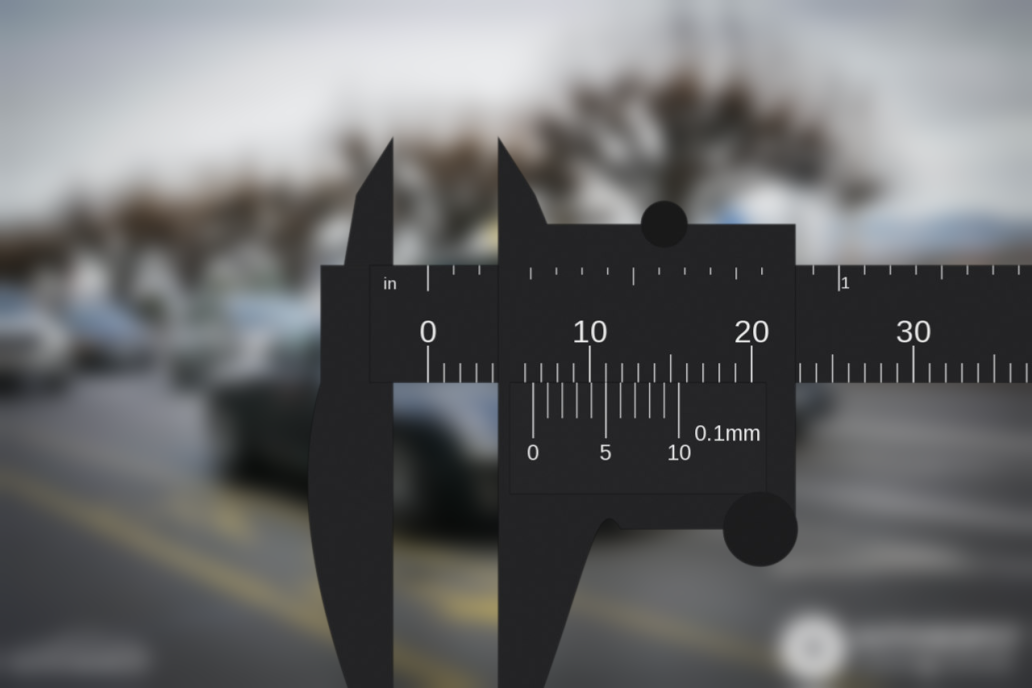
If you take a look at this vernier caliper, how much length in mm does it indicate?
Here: 6.5 mm
